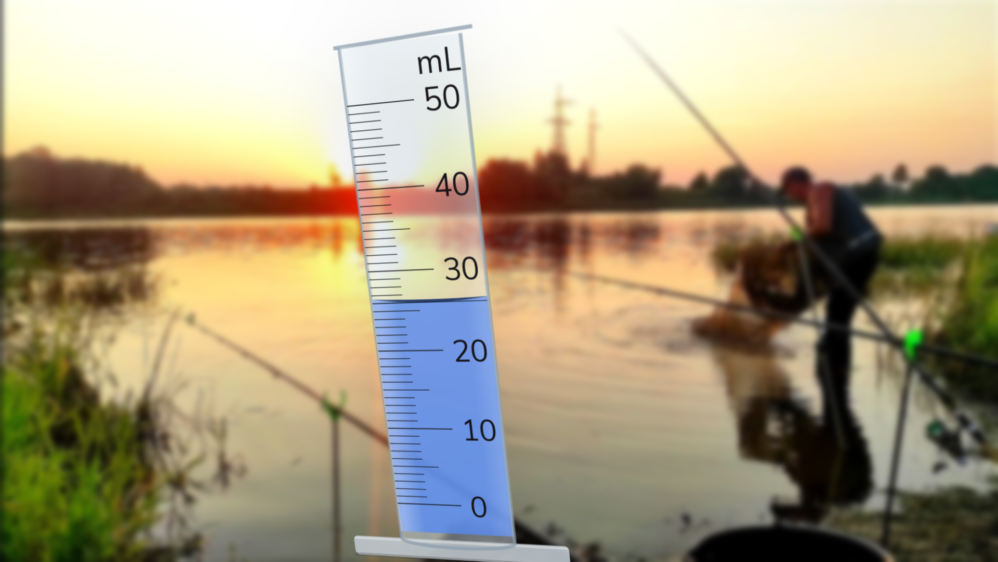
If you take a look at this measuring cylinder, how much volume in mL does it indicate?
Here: 26 mL
